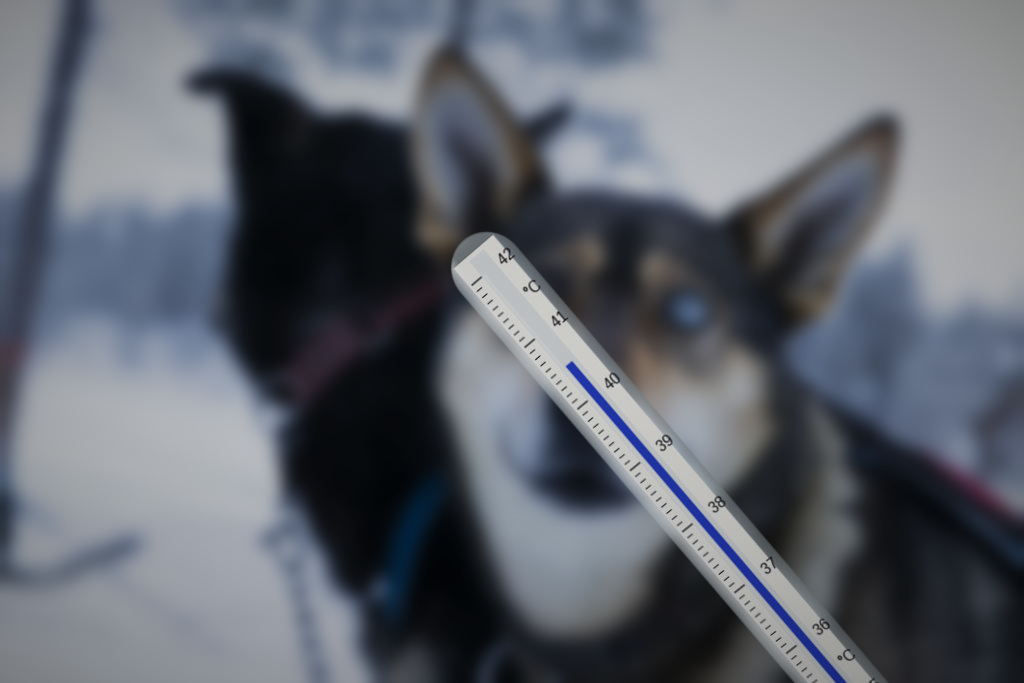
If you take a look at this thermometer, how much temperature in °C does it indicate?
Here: 40.5 °C
